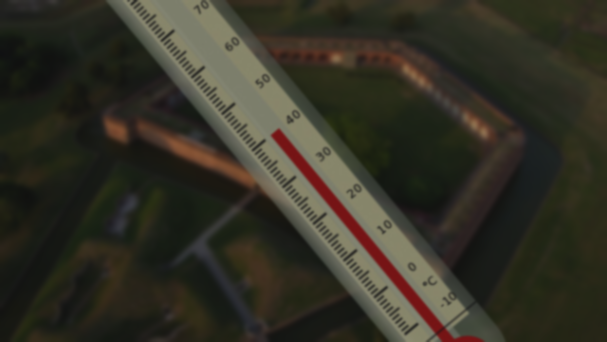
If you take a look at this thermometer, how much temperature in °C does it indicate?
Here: 40 °C
